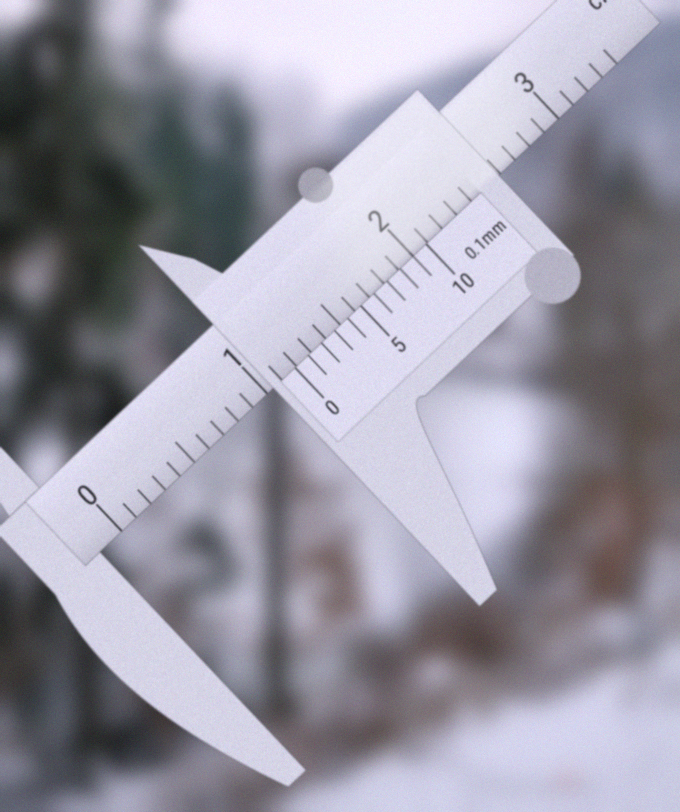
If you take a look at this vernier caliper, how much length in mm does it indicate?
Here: 11.9 mm
